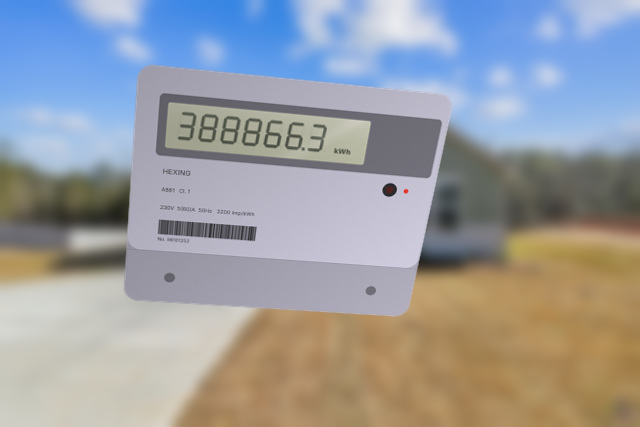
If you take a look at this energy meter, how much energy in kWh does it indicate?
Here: 388866.3 kWh
